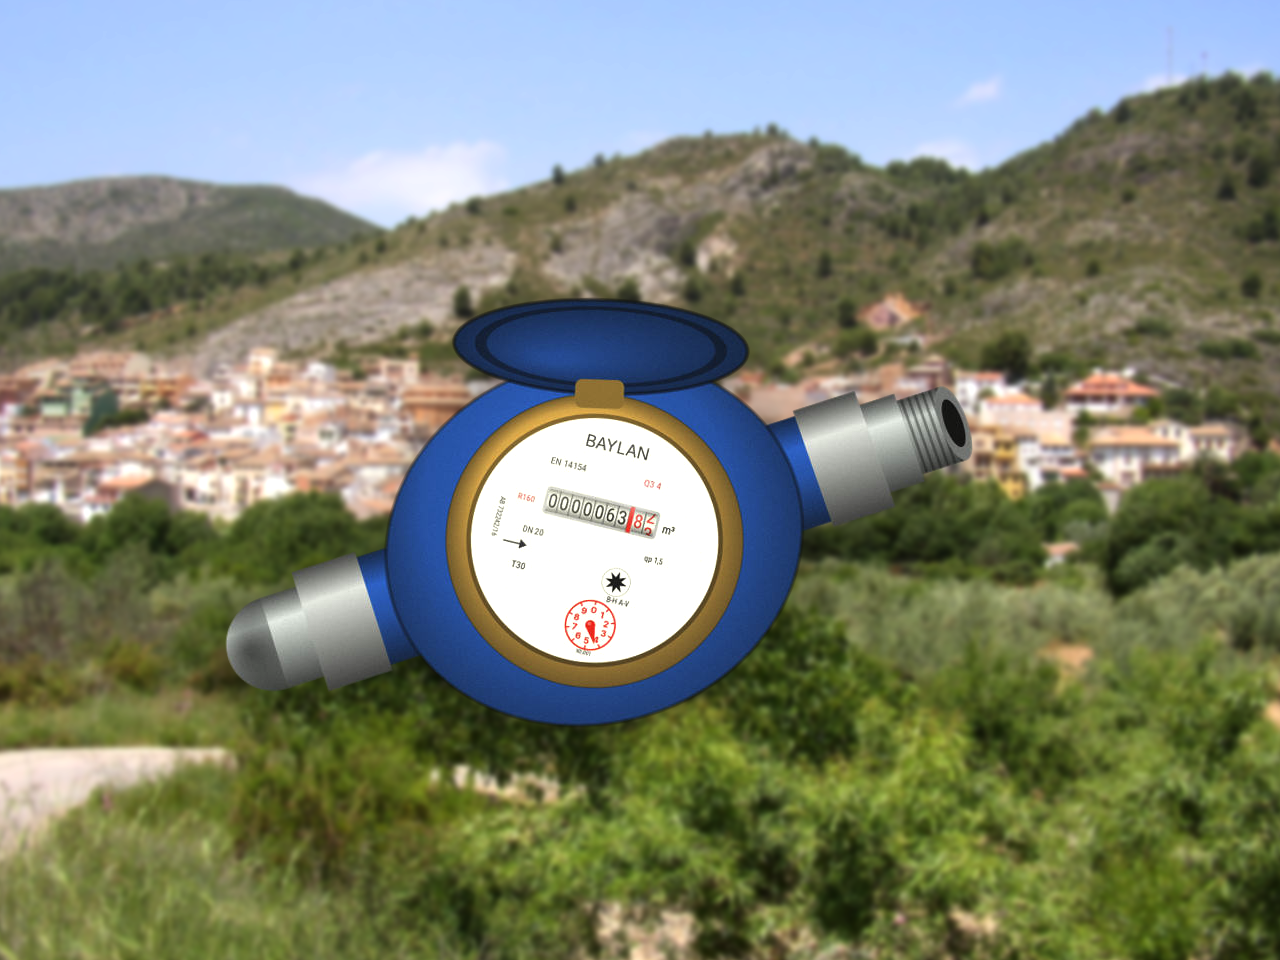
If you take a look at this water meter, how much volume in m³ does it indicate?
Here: 63.824 m³
